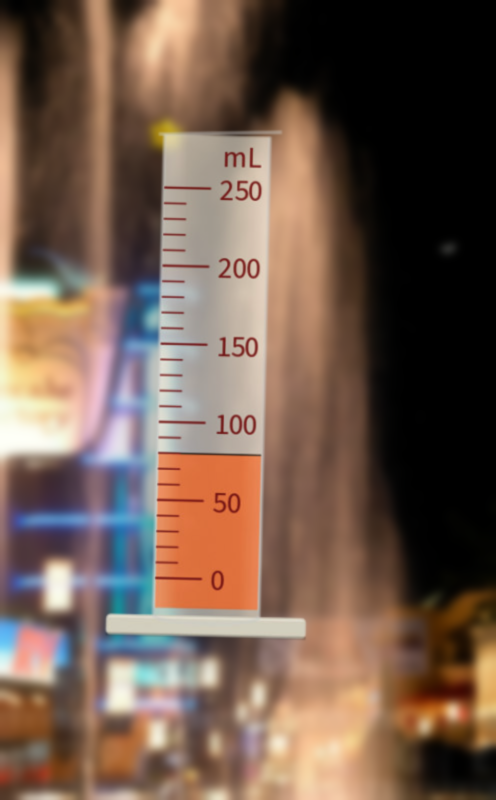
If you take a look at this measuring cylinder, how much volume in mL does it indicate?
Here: 80 mL
